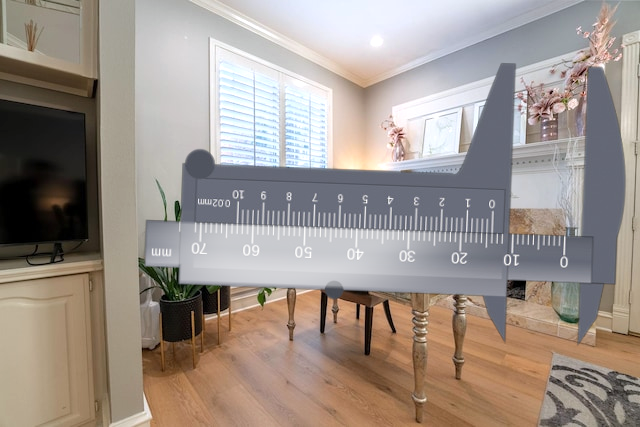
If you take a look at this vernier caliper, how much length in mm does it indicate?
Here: 14.0 mm
